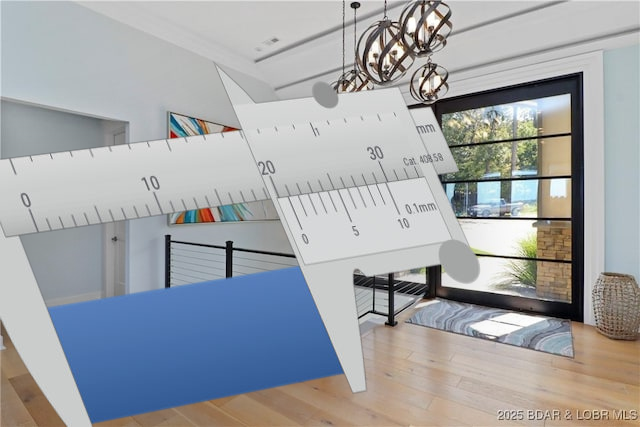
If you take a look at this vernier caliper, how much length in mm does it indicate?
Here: 20.8 mm
